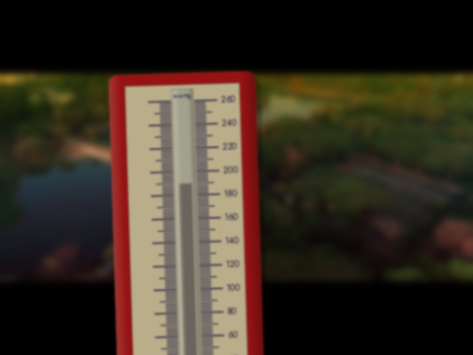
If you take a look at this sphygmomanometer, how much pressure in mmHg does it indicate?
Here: 190 mmHg
